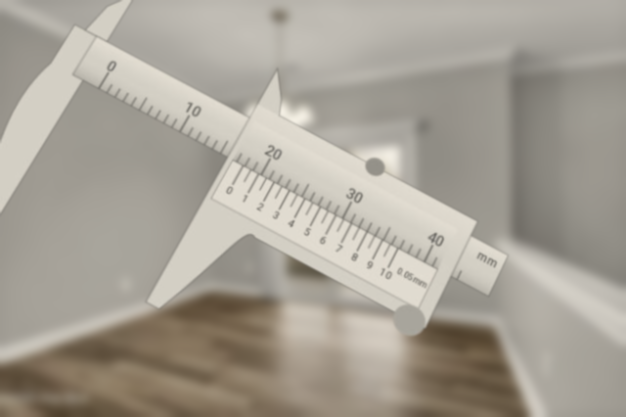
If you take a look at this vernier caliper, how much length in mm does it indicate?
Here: 17.8 mm
